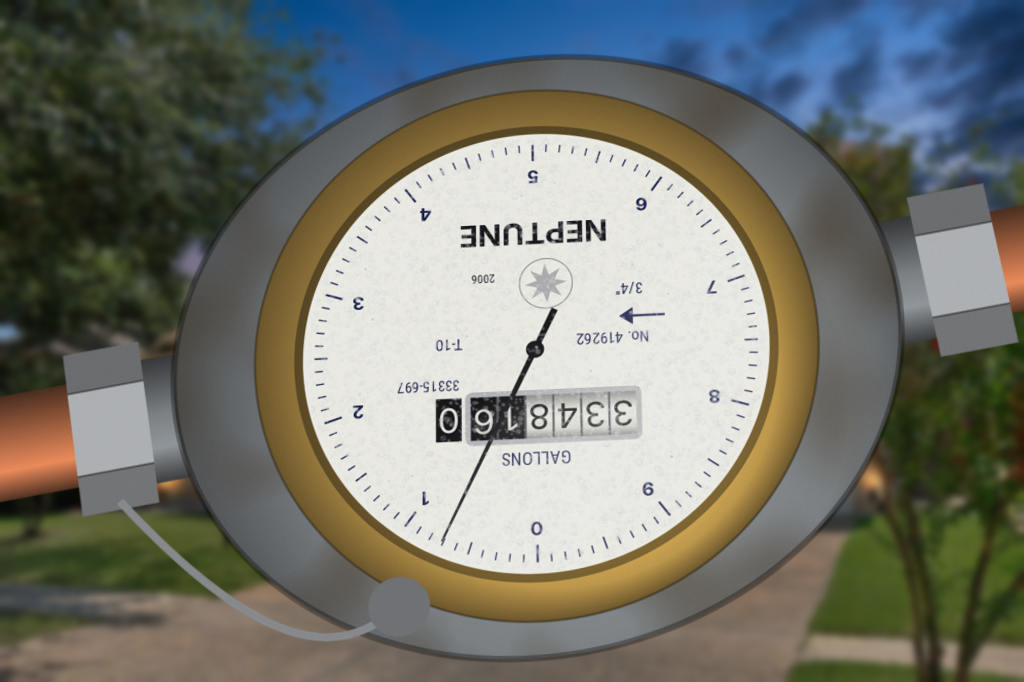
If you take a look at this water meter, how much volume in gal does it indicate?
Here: 3348160.7 gal
